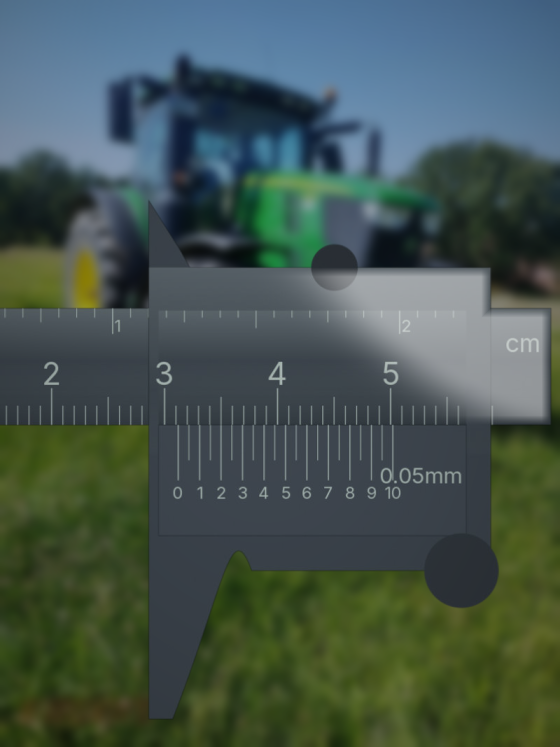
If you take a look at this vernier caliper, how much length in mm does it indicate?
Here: 31.2 mm
